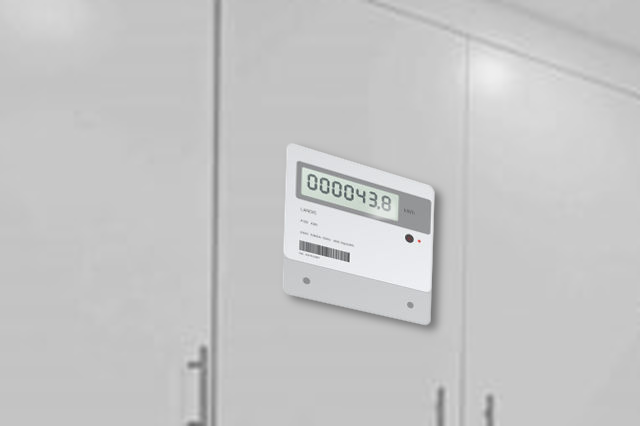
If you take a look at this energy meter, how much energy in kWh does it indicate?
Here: 43.8 kWh
